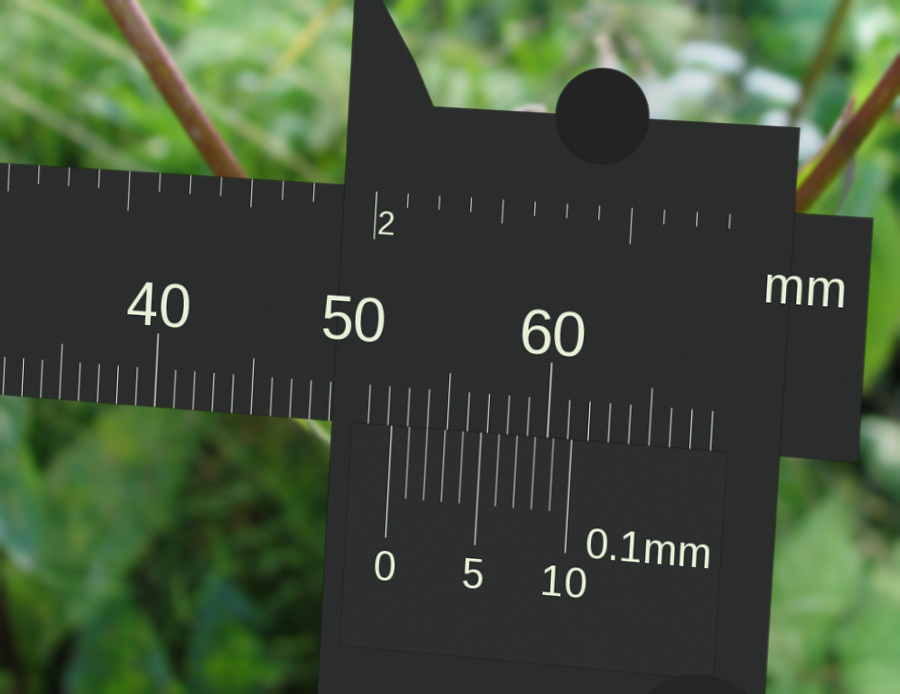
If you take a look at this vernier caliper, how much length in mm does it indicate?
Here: 52.2 mm
